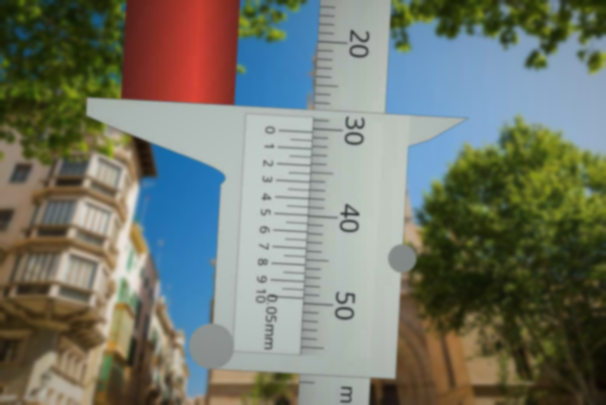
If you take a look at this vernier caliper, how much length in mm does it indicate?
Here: 30.4 mm
